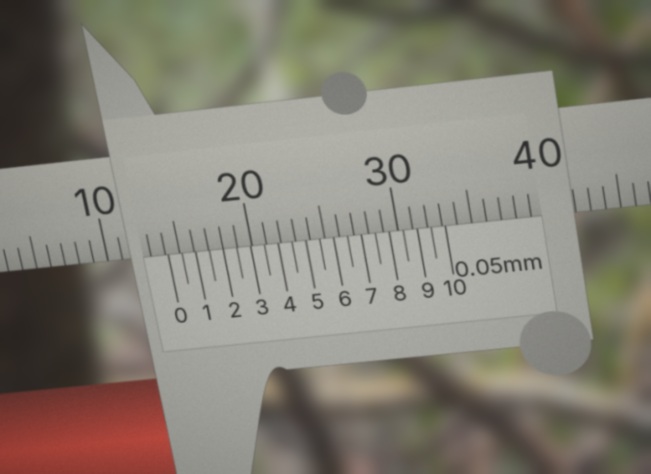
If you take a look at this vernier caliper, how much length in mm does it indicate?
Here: 14.2 mm
